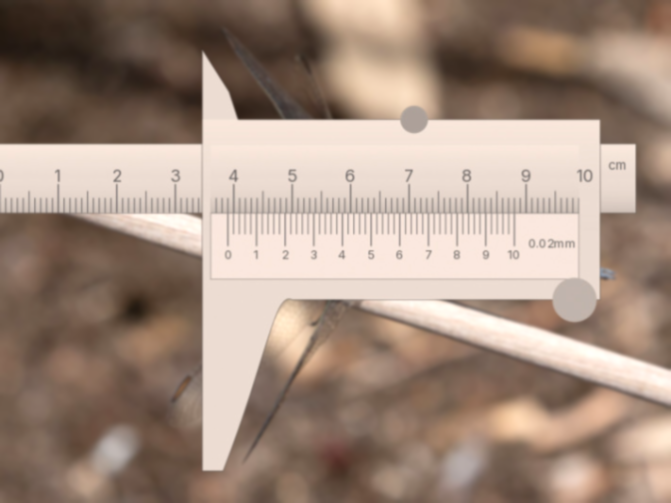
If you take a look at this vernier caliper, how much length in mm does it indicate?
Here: 39.0 mm
